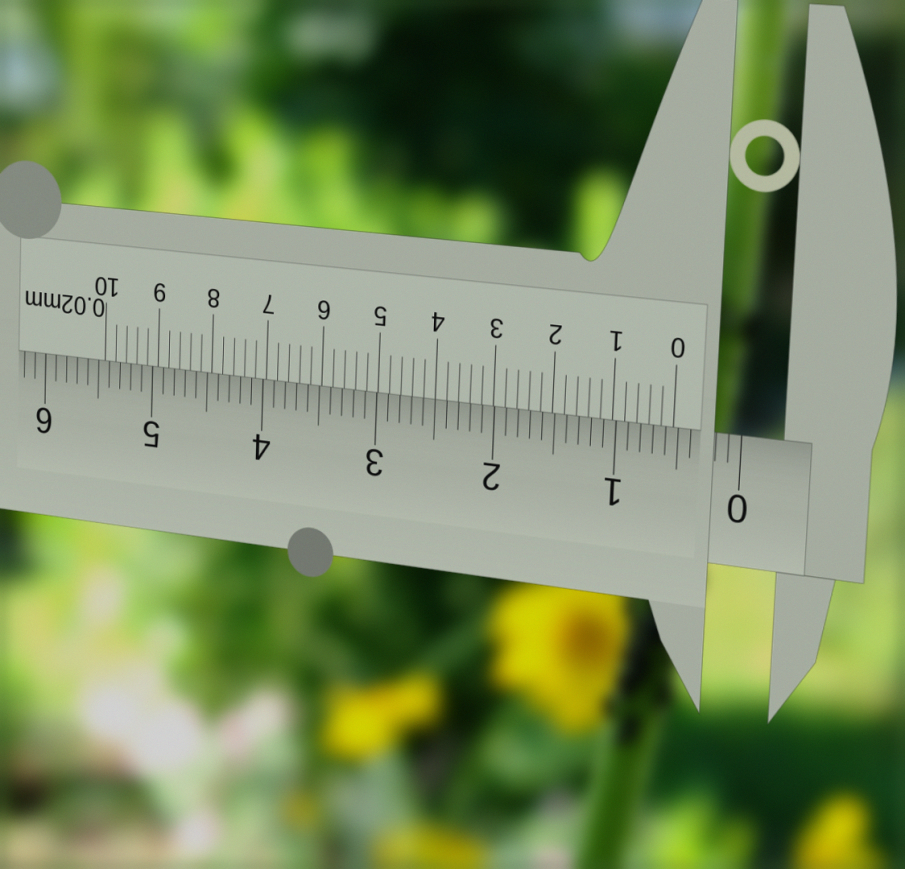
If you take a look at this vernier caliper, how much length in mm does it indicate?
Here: 5.4 mm
